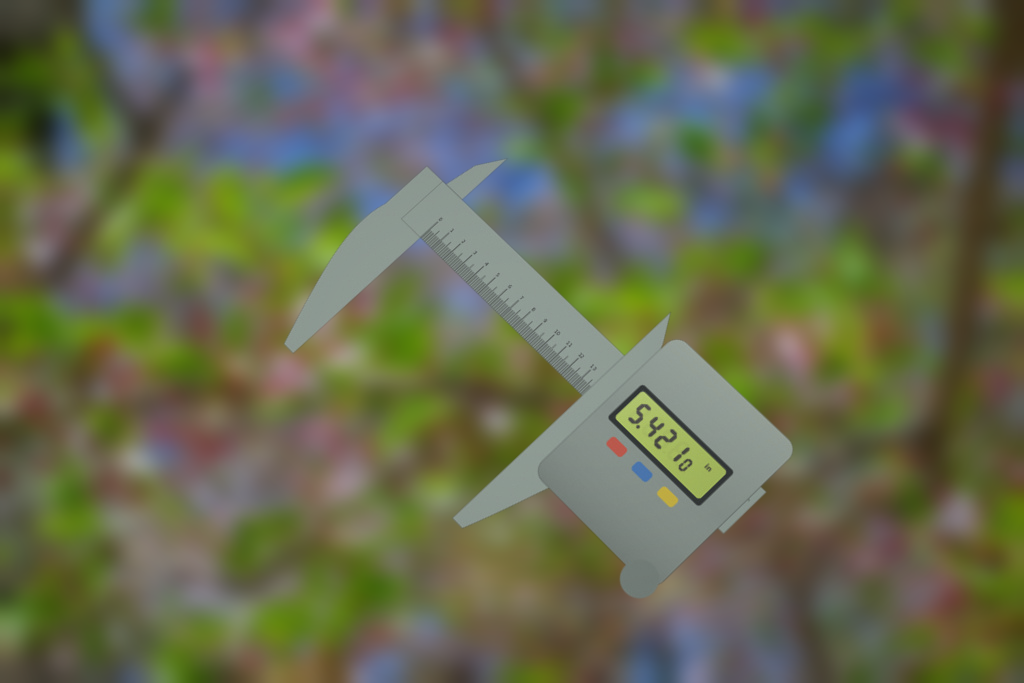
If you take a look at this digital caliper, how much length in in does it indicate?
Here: 5.4210 in
